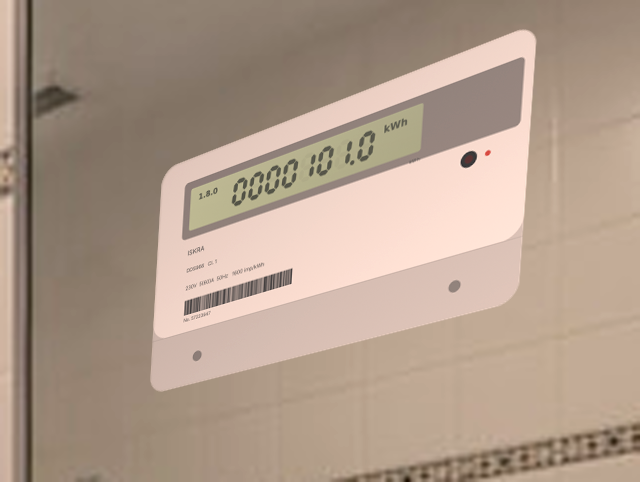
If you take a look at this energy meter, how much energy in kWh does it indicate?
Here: 101.0 kWh
